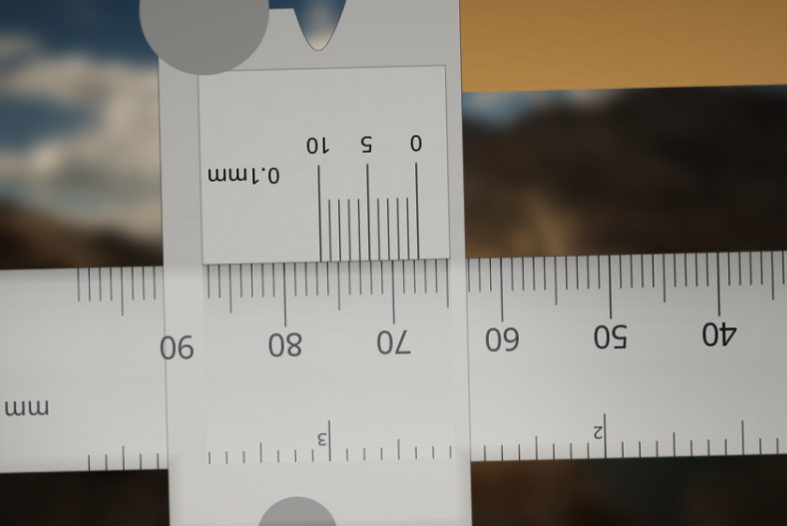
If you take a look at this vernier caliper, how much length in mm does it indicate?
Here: 67.6 mm
